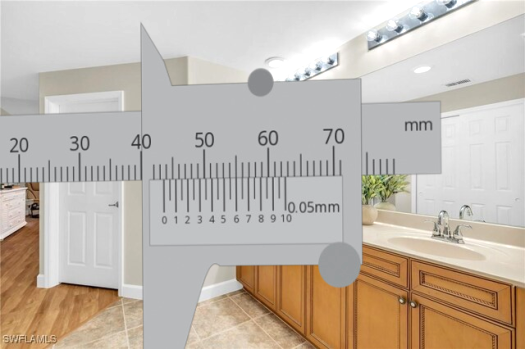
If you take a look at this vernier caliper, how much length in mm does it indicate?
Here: 43.6 mm
